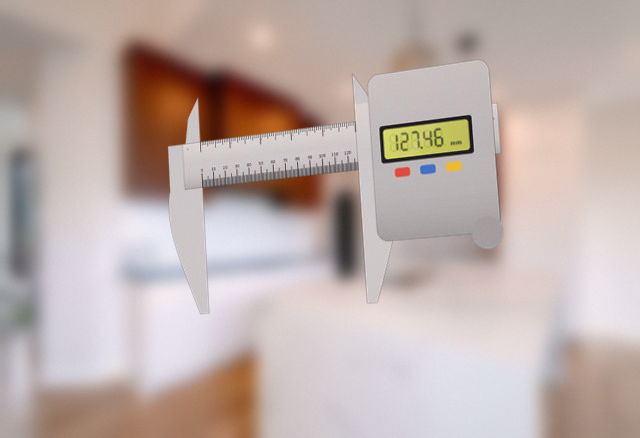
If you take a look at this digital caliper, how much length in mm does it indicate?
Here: 127.46 mm
